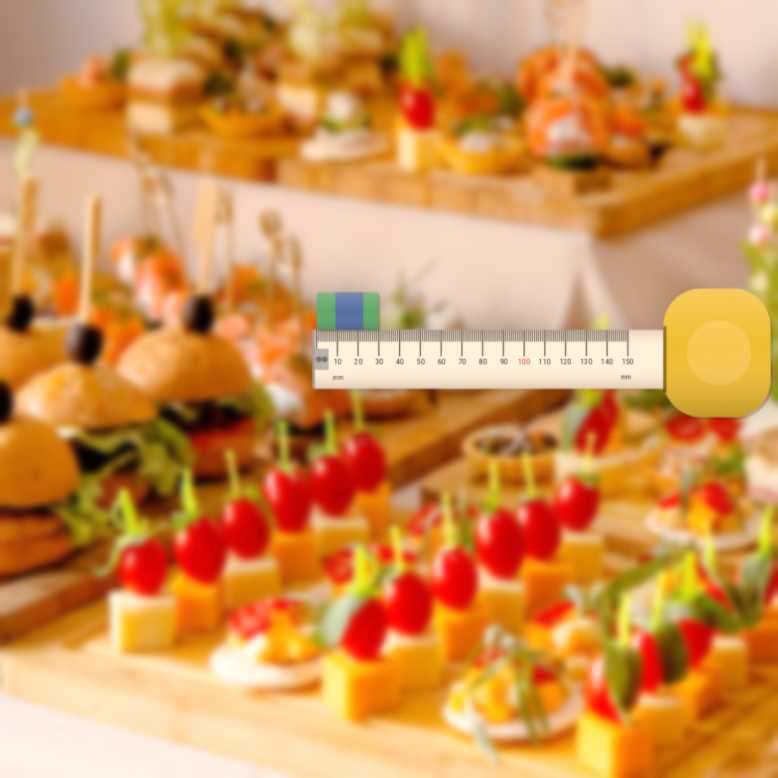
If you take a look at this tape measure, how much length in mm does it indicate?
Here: 30 mm
